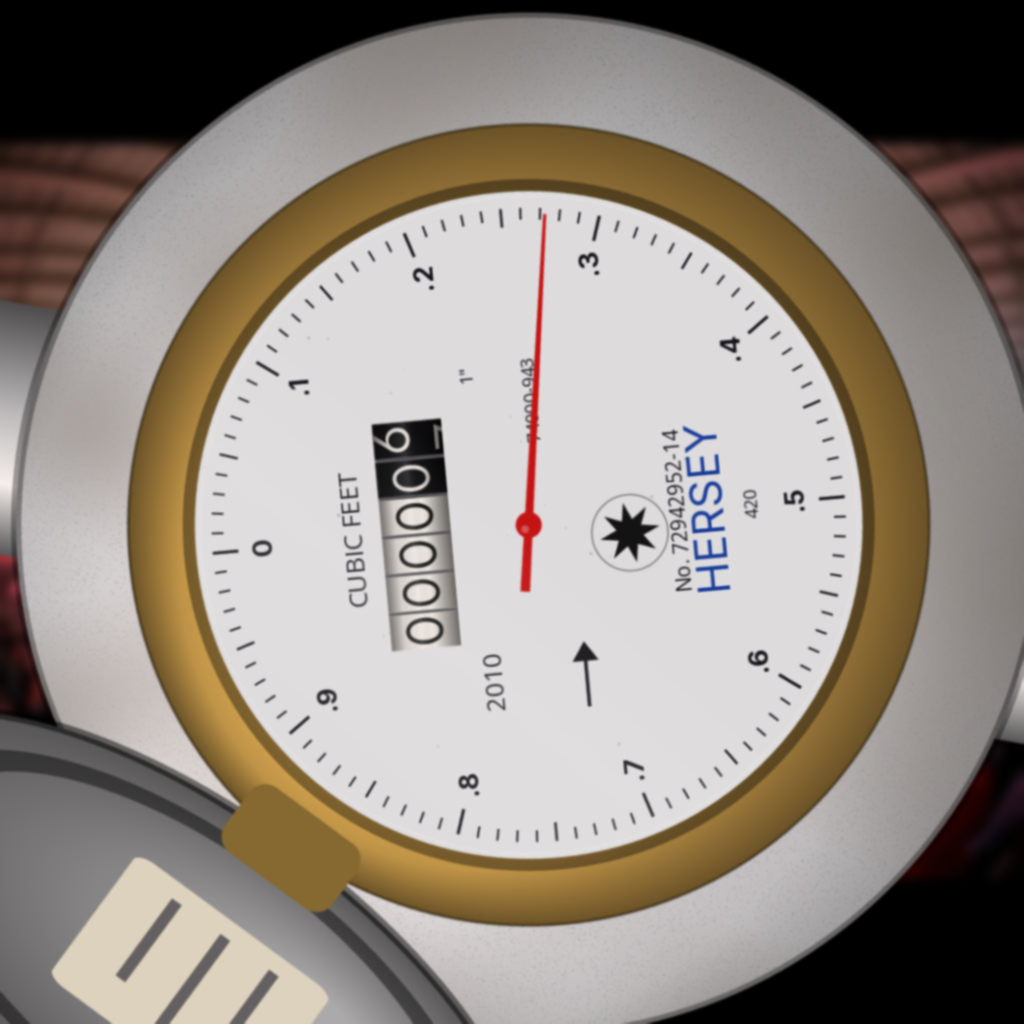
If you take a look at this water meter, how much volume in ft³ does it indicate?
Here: 6.27 ft³
